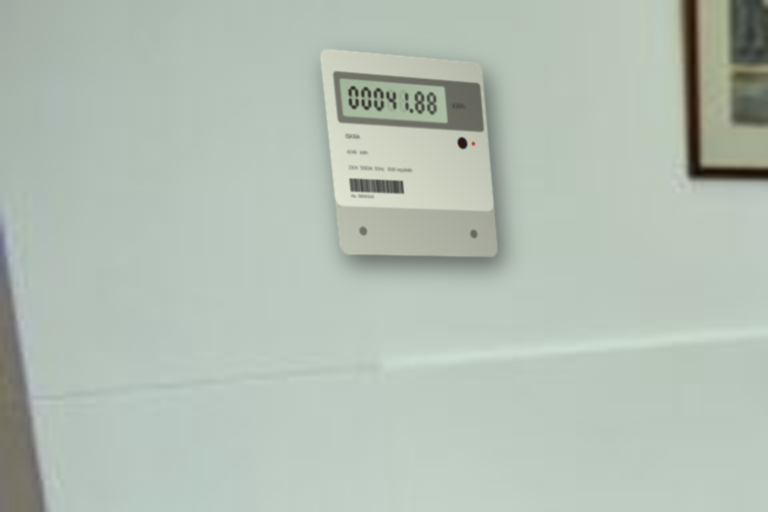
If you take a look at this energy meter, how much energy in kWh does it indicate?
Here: 41.88 kWh
